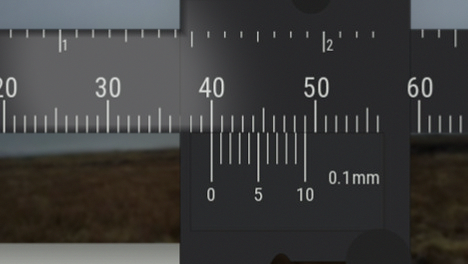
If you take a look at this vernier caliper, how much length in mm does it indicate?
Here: 40.0 mm
